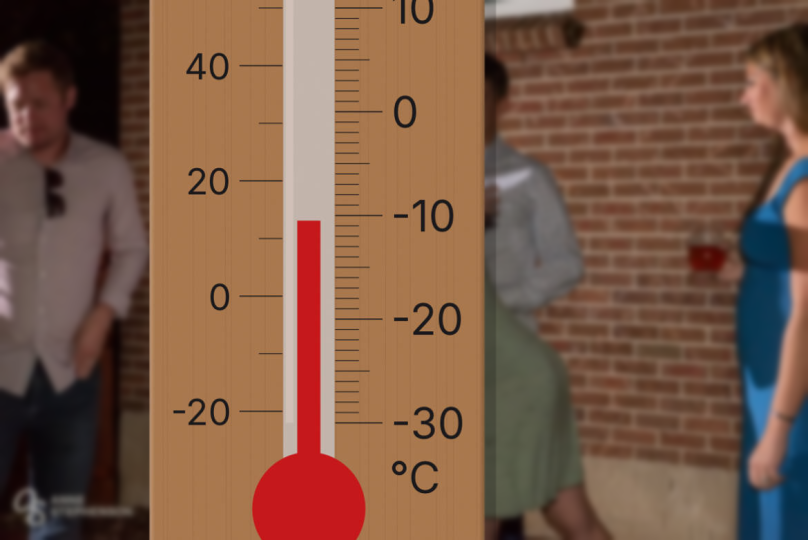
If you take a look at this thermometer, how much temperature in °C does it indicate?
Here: -10.5 °C
